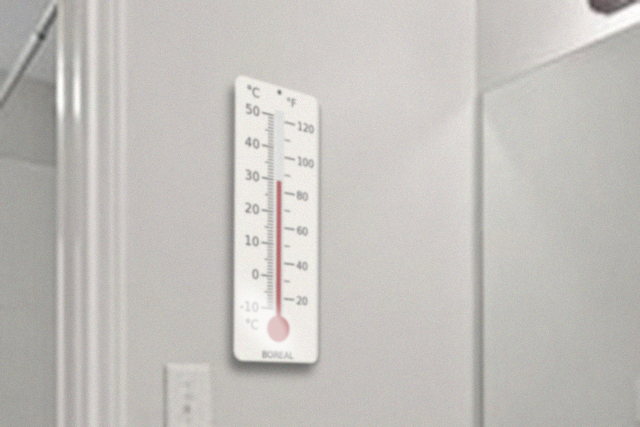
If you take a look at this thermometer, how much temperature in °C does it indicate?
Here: 30 °C
